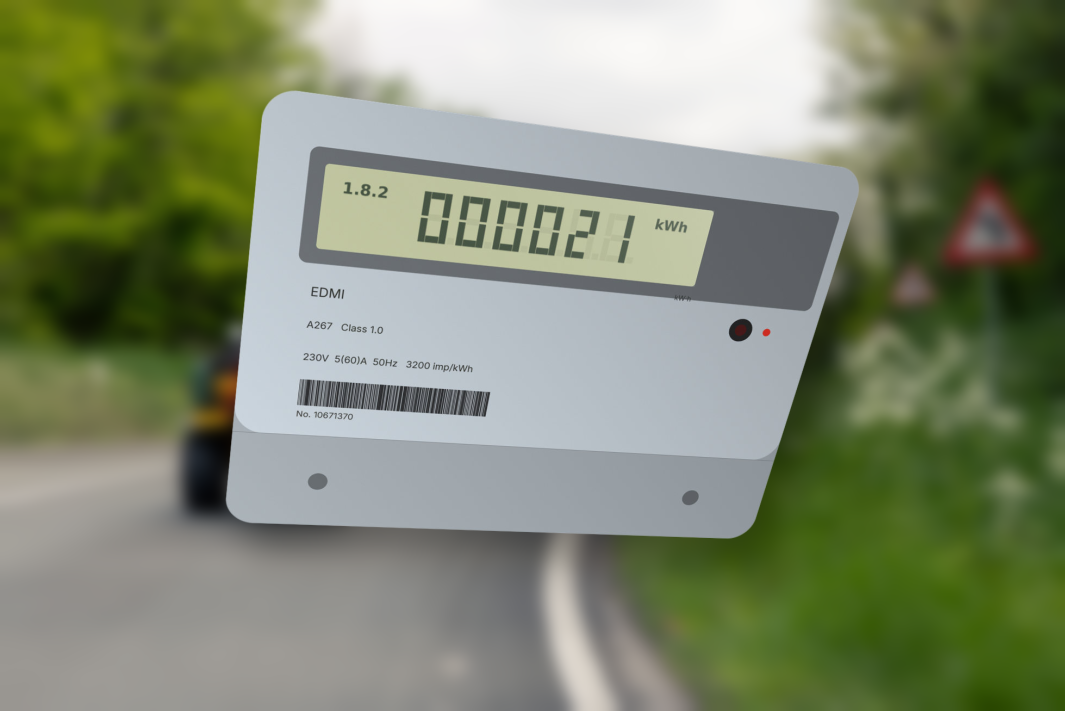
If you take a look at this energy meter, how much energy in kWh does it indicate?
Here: 21 kWh
